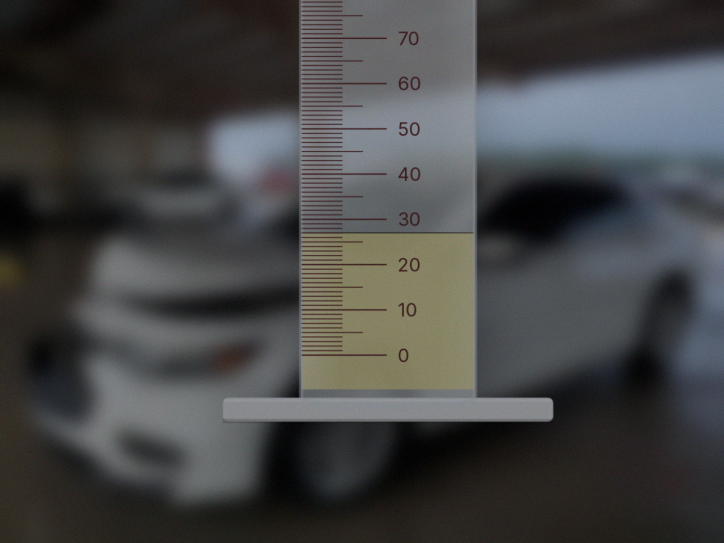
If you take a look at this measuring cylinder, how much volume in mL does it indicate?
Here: 27 mL
